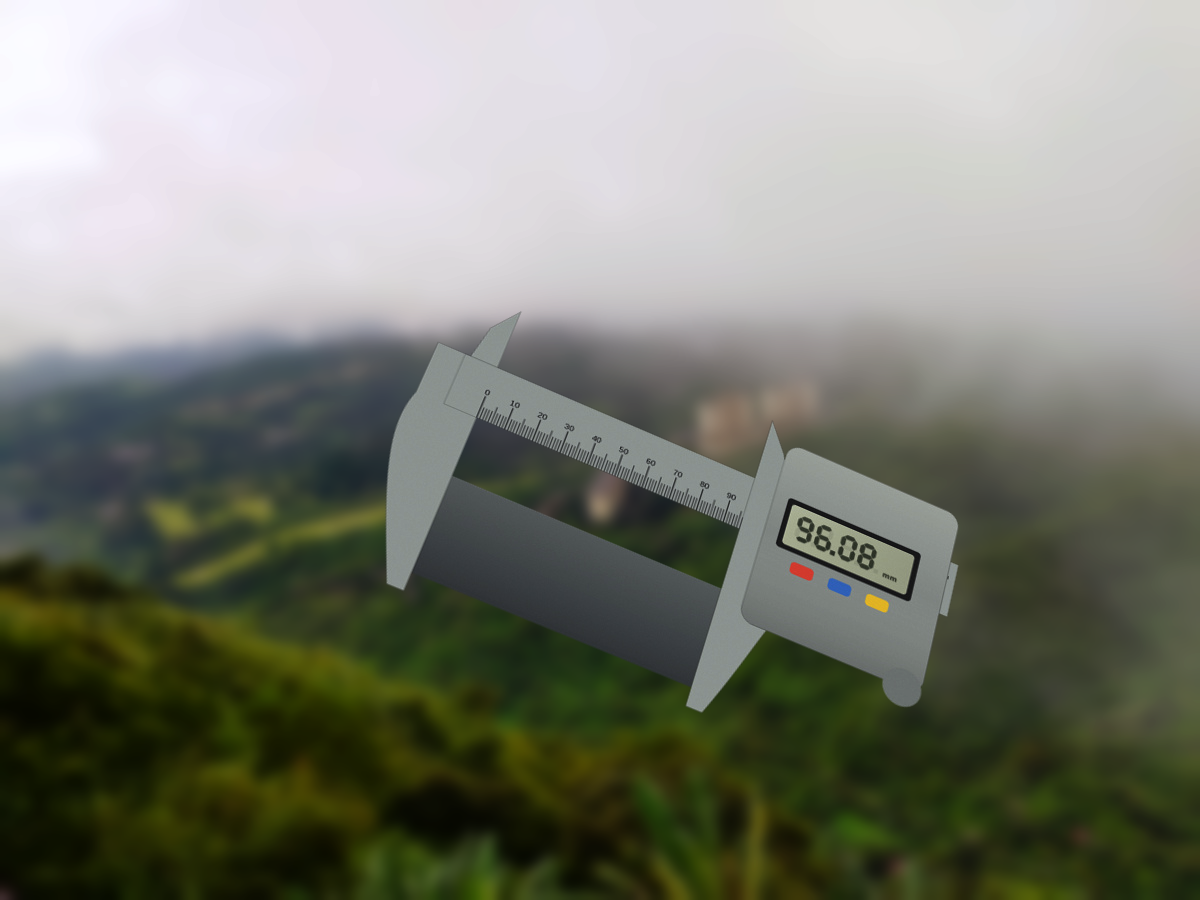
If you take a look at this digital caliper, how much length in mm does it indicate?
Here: 96.08 mm
